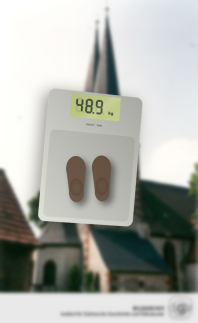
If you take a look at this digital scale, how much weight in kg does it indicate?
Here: 48.9 kg
